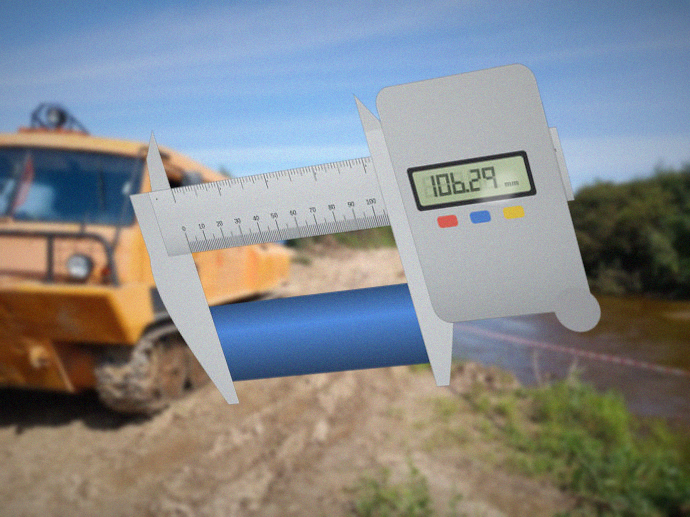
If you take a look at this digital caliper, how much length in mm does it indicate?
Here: 106.29 mm
